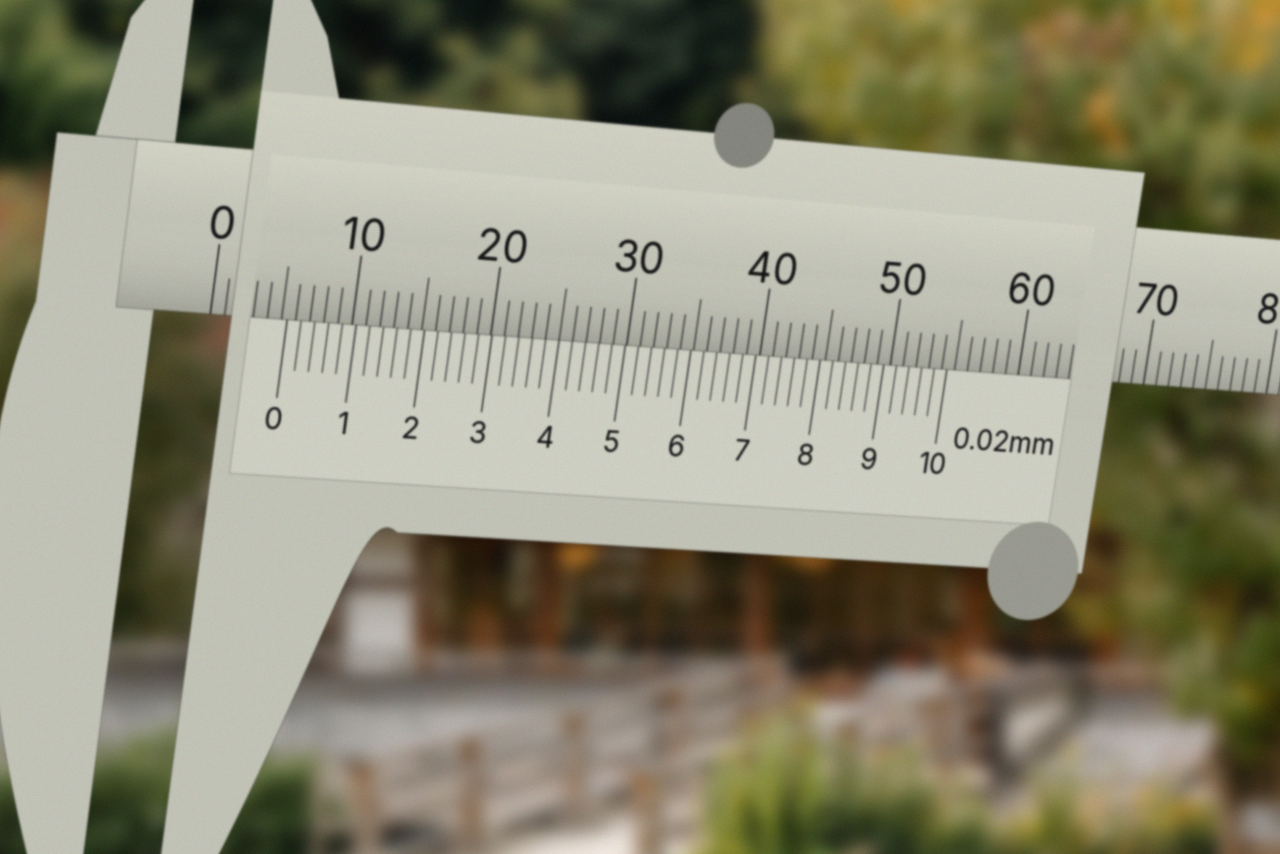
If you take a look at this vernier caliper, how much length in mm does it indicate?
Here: 5.4 mm
